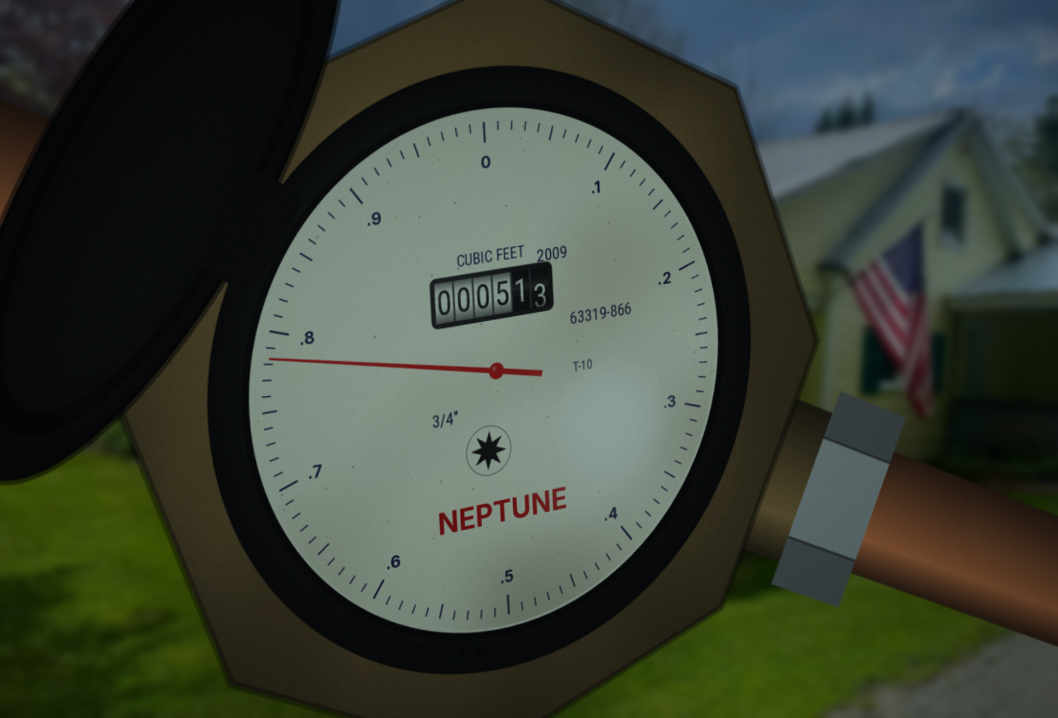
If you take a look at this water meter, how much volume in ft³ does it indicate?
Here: 512.78 ft³
